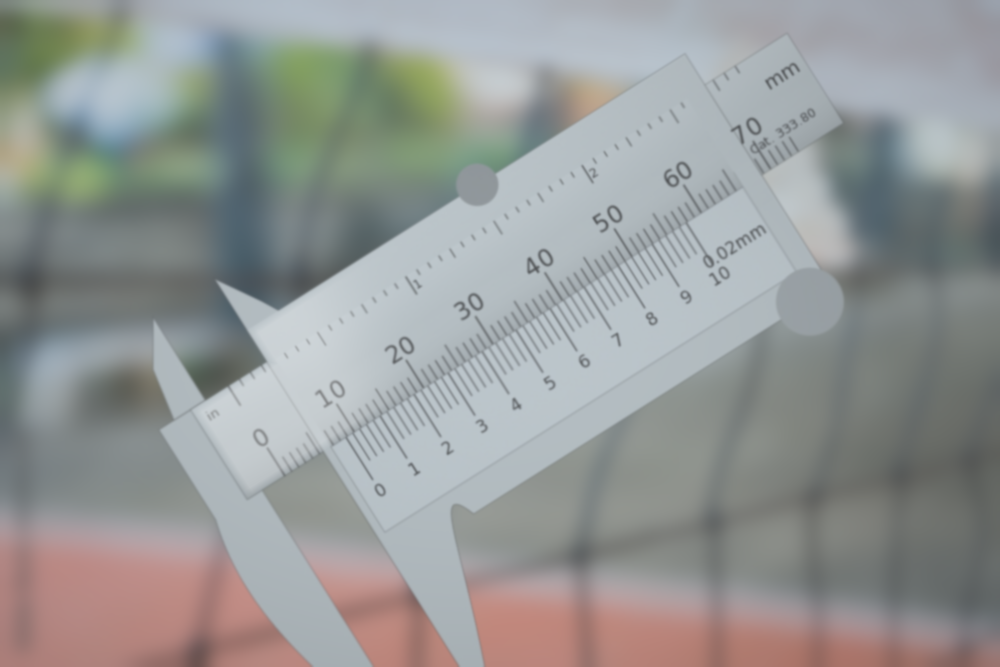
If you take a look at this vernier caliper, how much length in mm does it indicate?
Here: 8.8 mm
